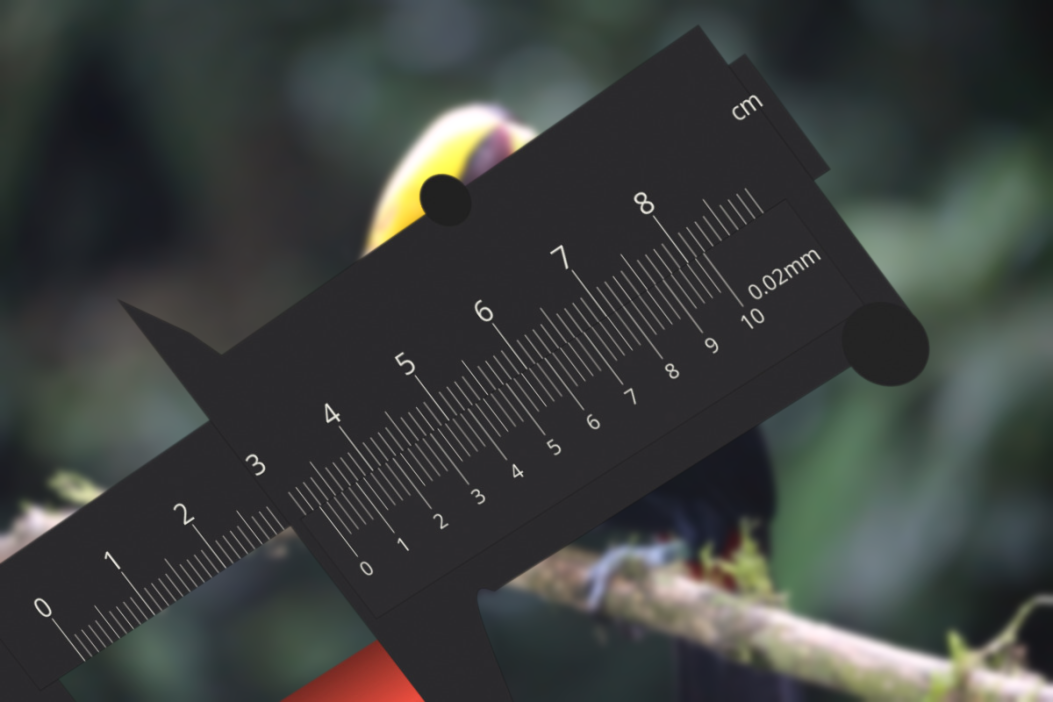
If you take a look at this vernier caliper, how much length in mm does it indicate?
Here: 32.8 mm
